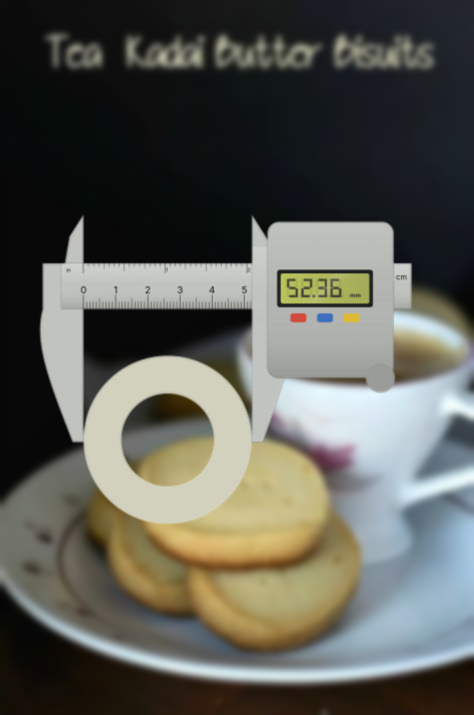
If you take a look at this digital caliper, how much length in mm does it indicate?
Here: 52.36 mm
